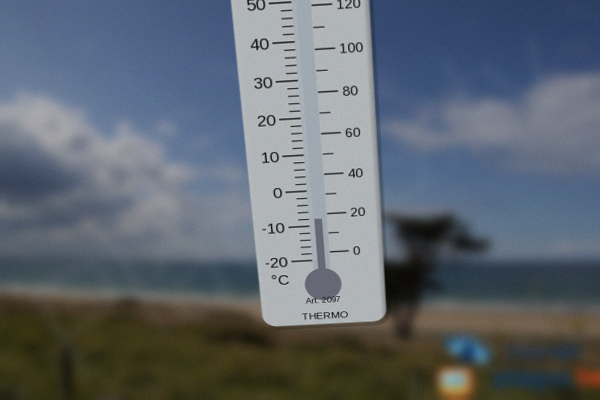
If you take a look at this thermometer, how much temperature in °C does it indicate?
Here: -8 °C
